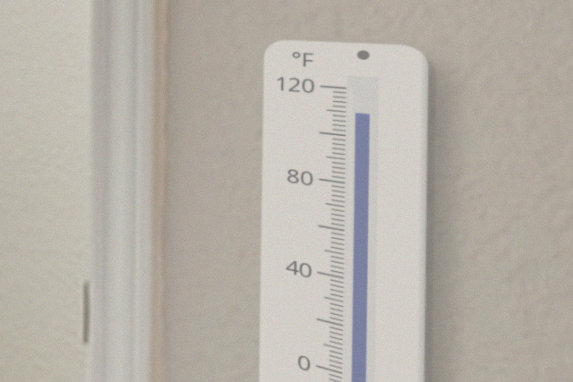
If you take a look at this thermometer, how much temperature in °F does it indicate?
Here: 110 °F
